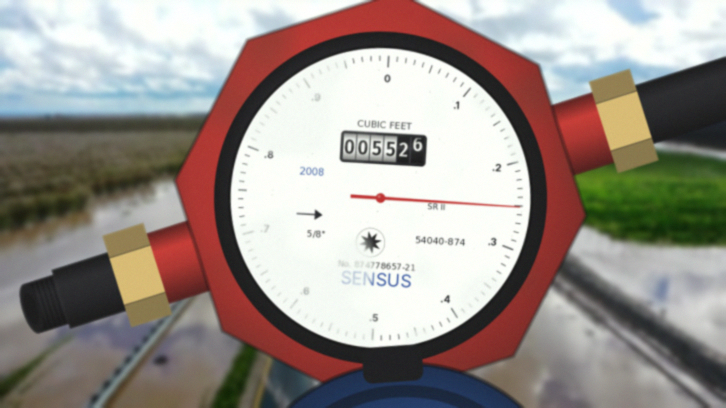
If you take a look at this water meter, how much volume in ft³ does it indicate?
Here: 5526.25 ft³
